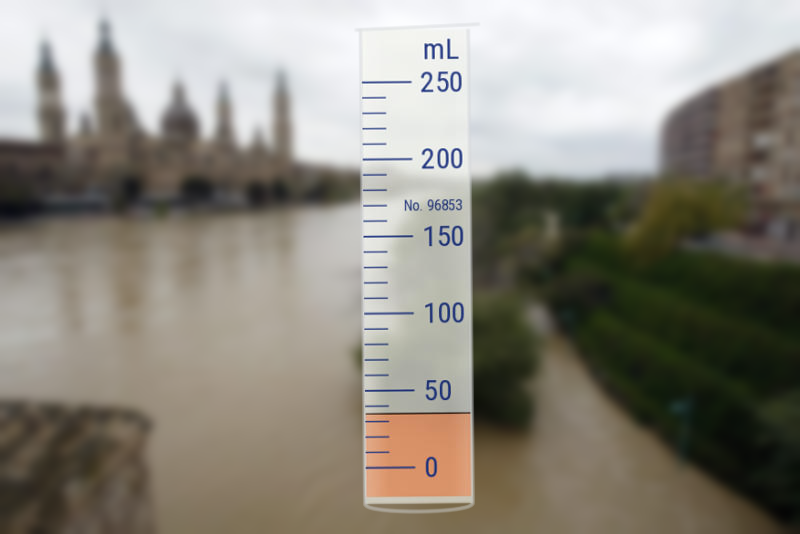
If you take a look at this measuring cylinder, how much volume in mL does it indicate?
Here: 35 mL
